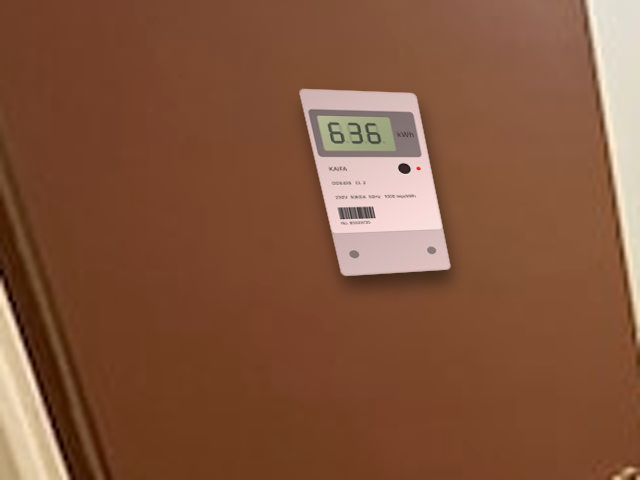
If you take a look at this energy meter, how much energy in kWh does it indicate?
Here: 636 kWh
